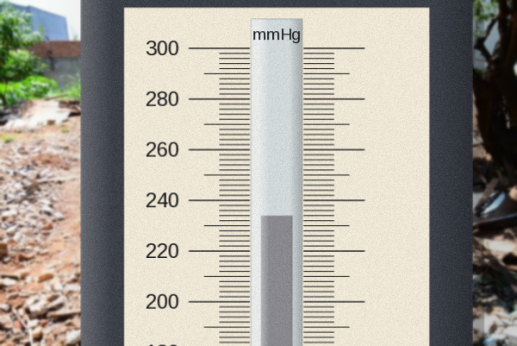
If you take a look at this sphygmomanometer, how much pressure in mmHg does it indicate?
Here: 234 mmHg
